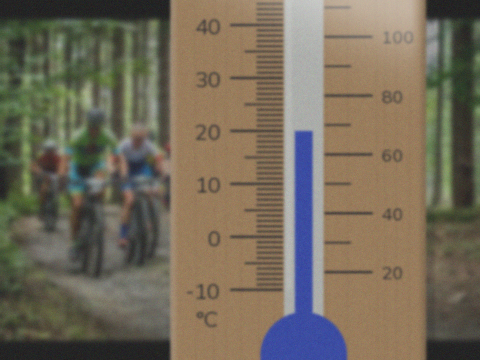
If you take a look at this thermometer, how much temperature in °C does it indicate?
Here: 20 °C
